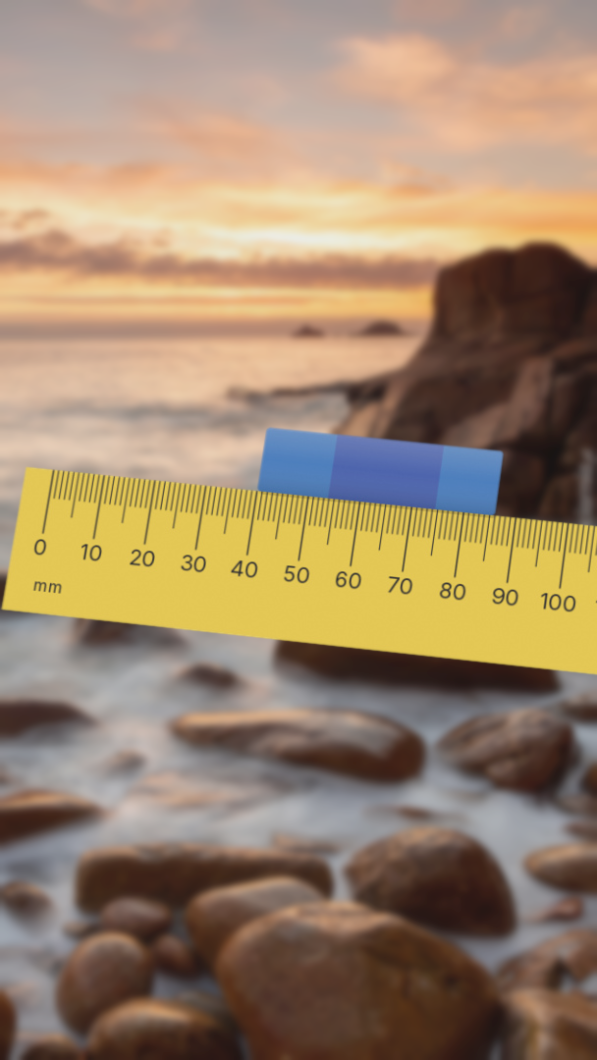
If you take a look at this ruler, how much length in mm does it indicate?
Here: 46 mm
